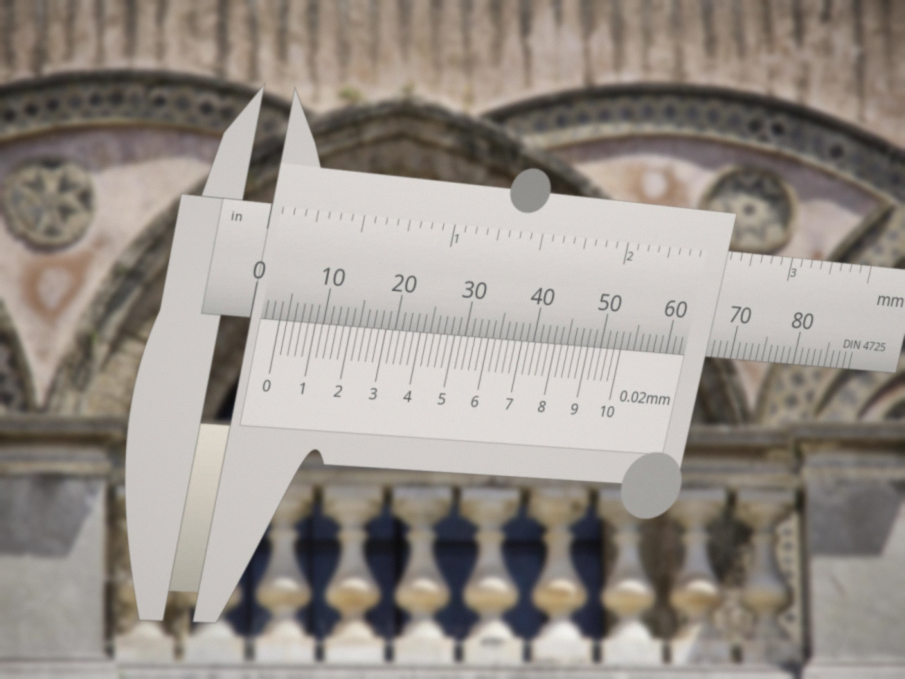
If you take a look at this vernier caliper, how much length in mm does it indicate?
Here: 4.0 mm
